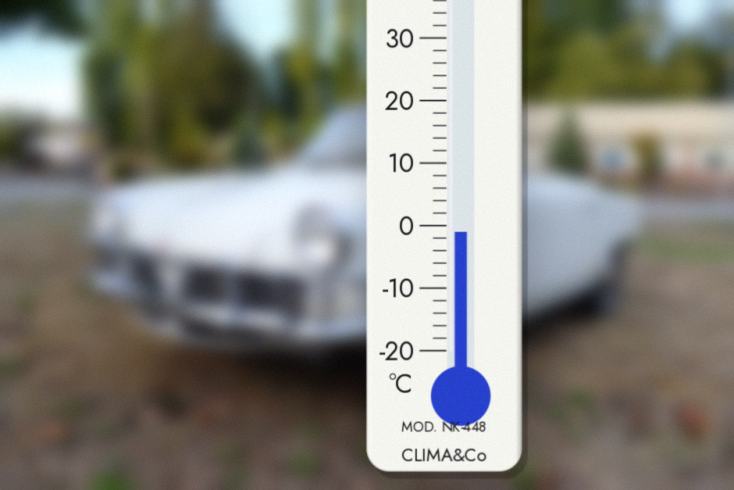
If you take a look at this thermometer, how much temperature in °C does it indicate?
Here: -1 °C
